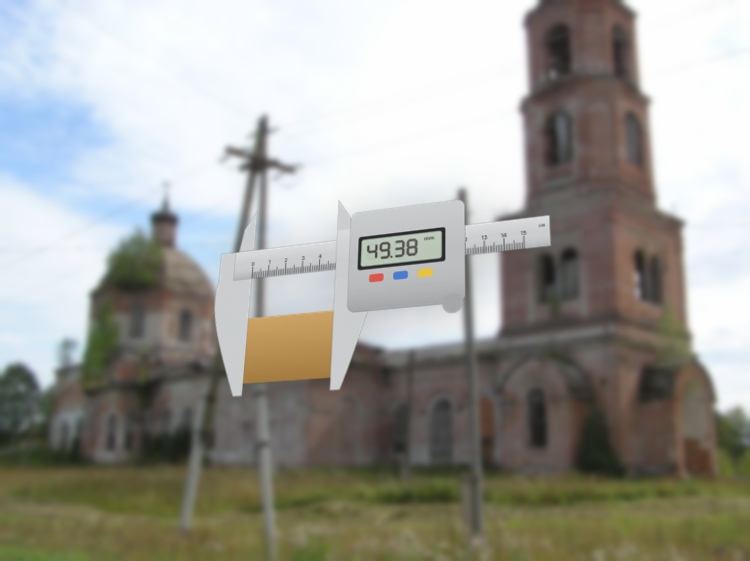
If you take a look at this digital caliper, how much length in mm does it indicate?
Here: 49.38 mm
